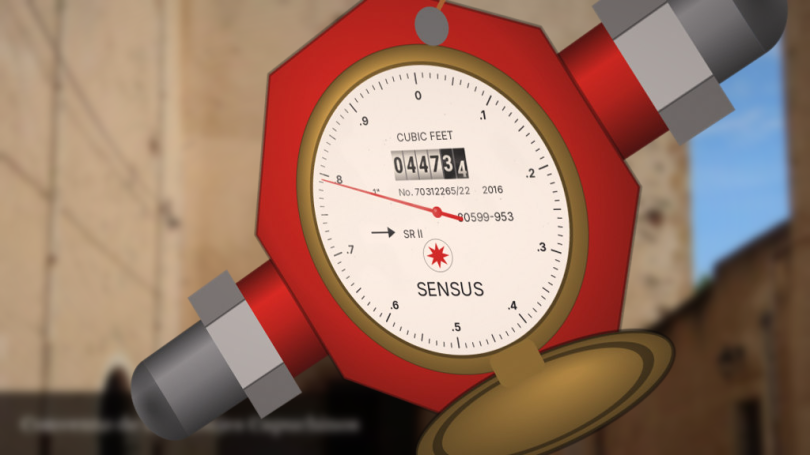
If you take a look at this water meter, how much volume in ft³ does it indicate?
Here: 44733.79 ft³
